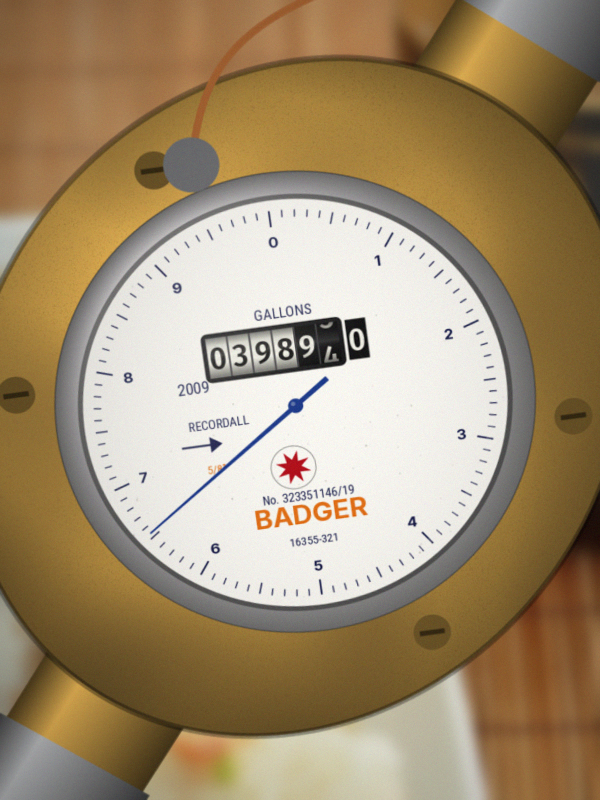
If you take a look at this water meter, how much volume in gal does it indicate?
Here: 398936.5 gal
